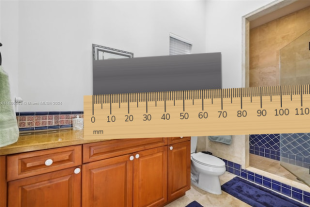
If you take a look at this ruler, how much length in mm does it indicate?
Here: 70 mm
